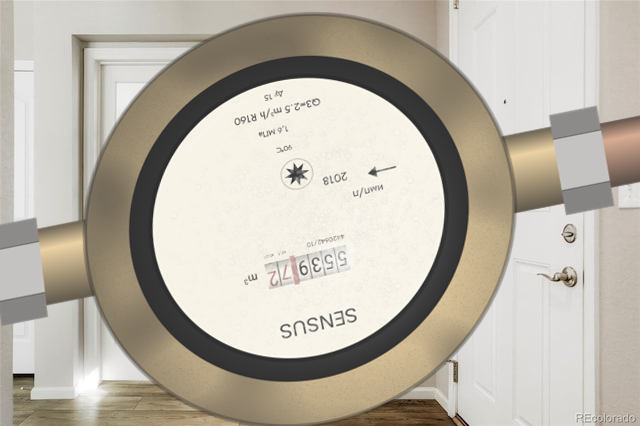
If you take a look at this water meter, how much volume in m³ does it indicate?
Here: 5539.72 m³
